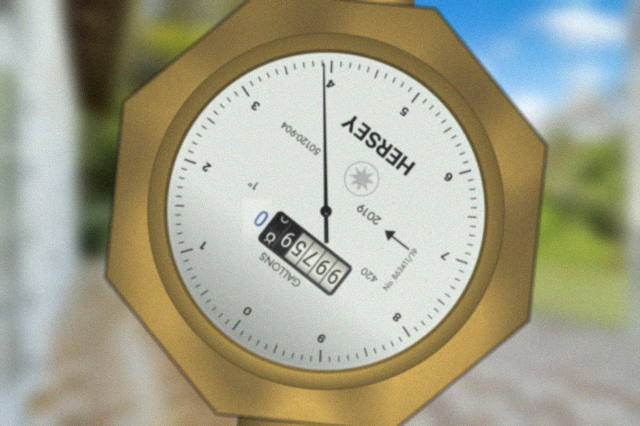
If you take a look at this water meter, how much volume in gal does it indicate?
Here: 9975983.9 gal
